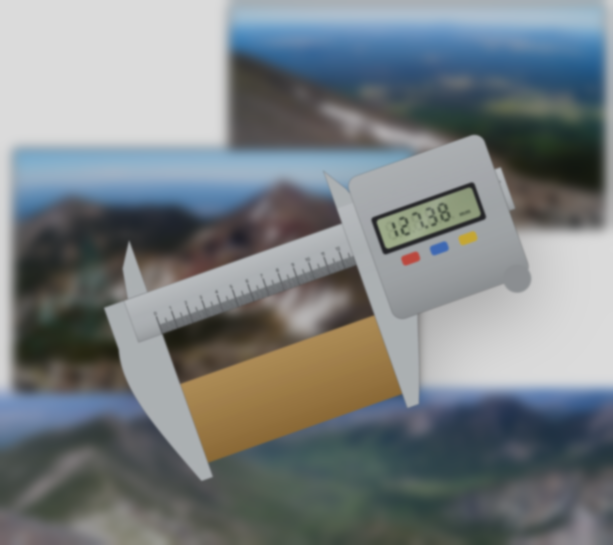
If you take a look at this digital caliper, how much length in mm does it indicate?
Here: 127.38 mm
